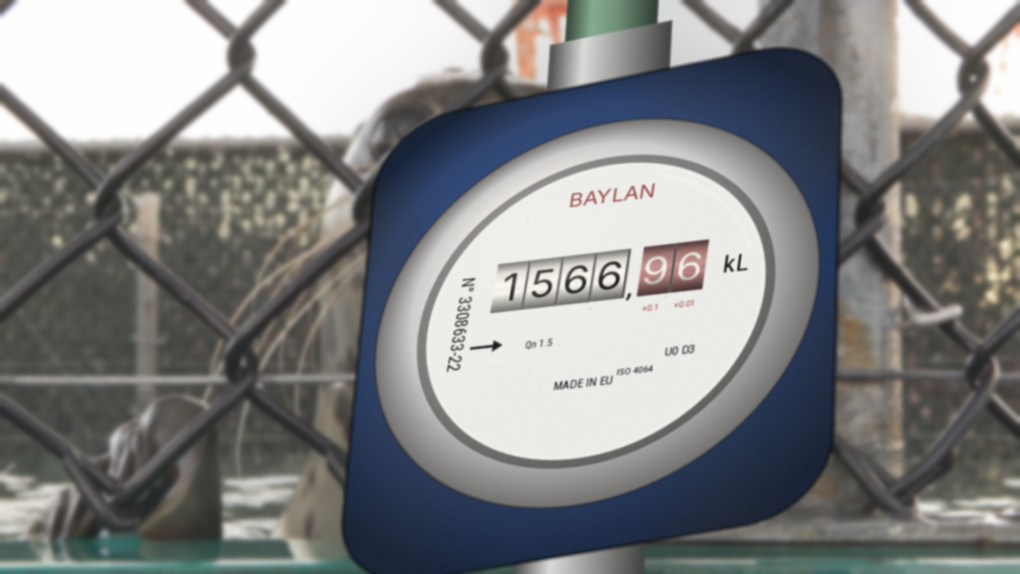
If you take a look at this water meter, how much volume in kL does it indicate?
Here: 1566.96 kL
